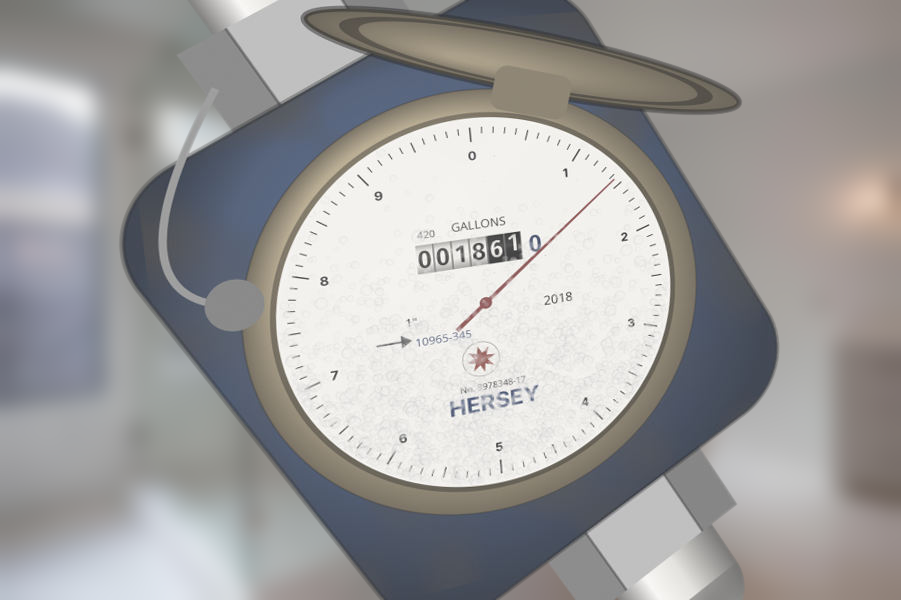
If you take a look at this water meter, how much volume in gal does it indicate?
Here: 18611.4 gal
